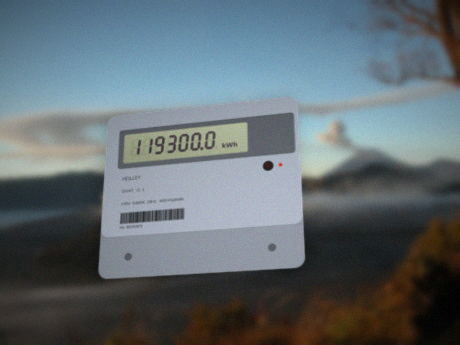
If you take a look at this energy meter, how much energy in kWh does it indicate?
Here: 119300.0 kWh
